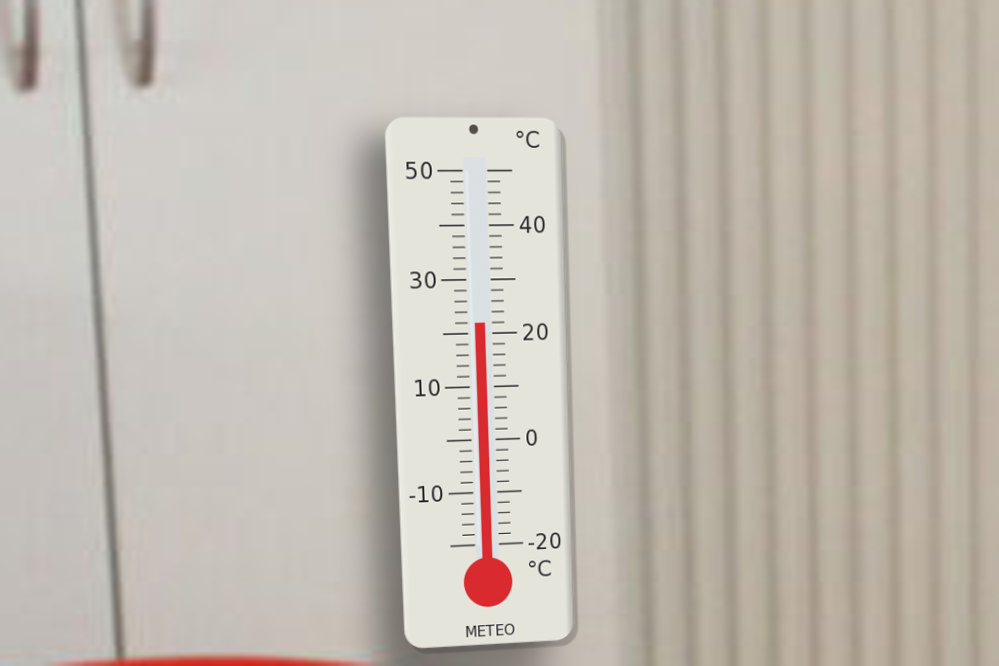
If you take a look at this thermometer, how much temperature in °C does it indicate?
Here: 22 °C
